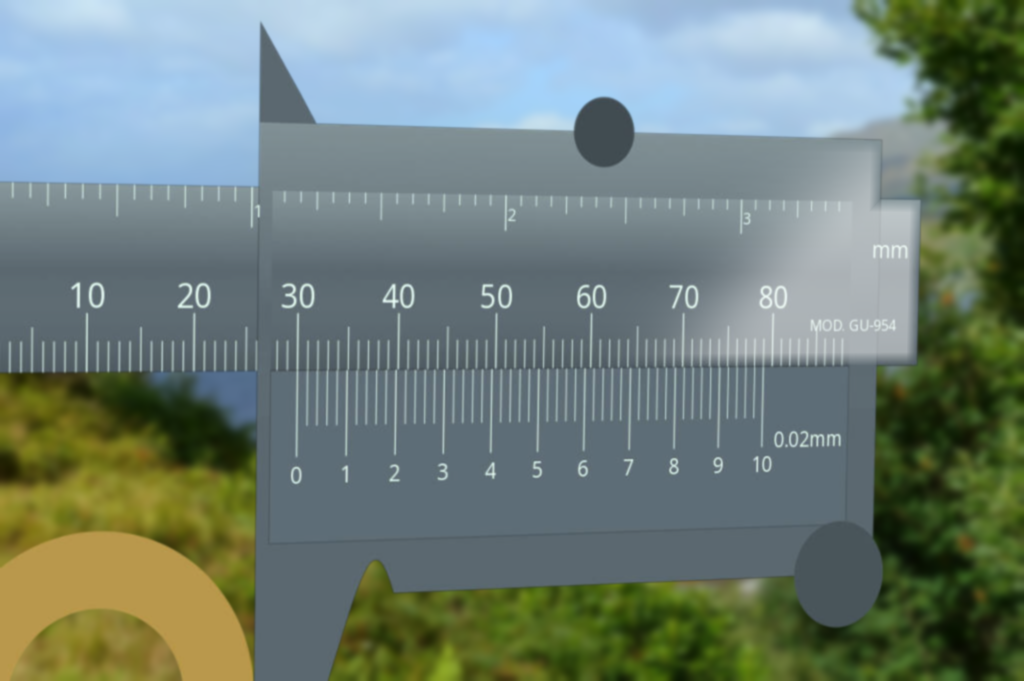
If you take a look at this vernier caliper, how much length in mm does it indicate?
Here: 30.0 mm
